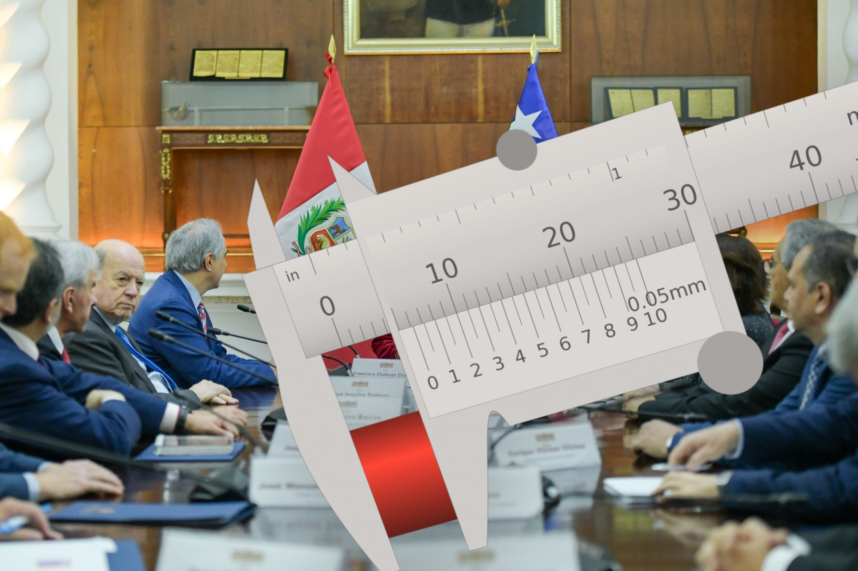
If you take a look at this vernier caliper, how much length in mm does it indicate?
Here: 6.2 mm
